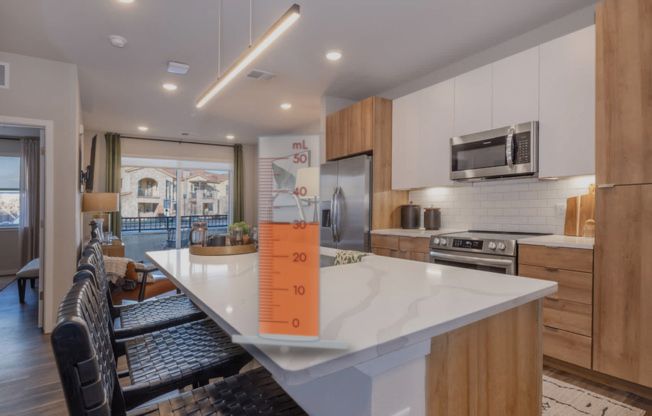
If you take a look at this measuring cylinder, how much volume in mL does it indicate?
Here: 30 mL
